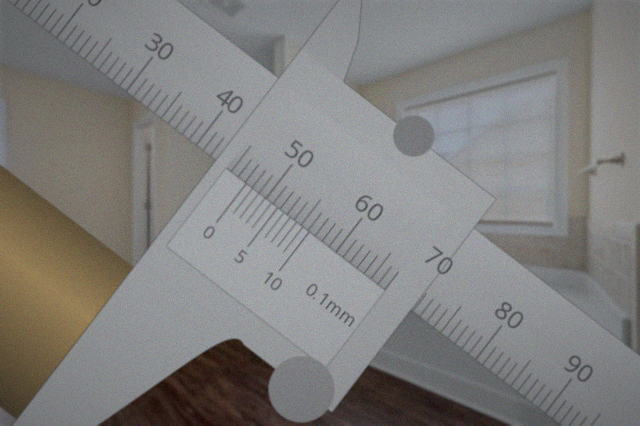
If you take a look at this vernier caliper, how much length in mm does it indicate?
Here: 47.2 mm
